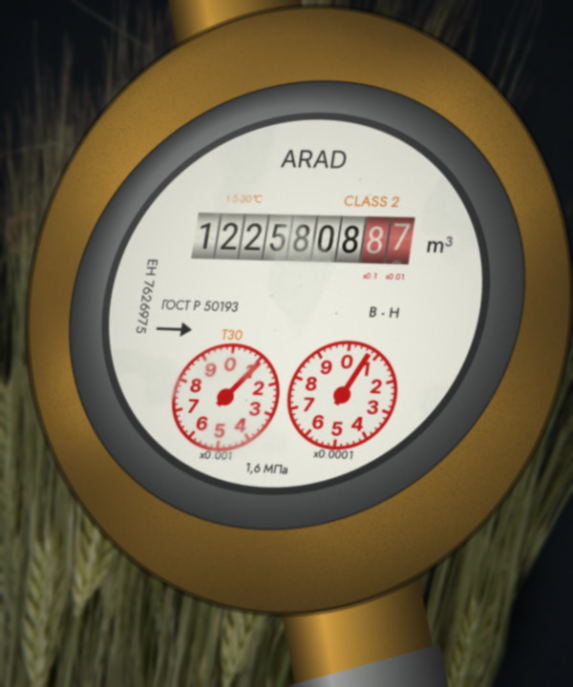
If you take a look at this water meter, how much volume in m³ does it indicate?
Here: 1225808.8710 m³
